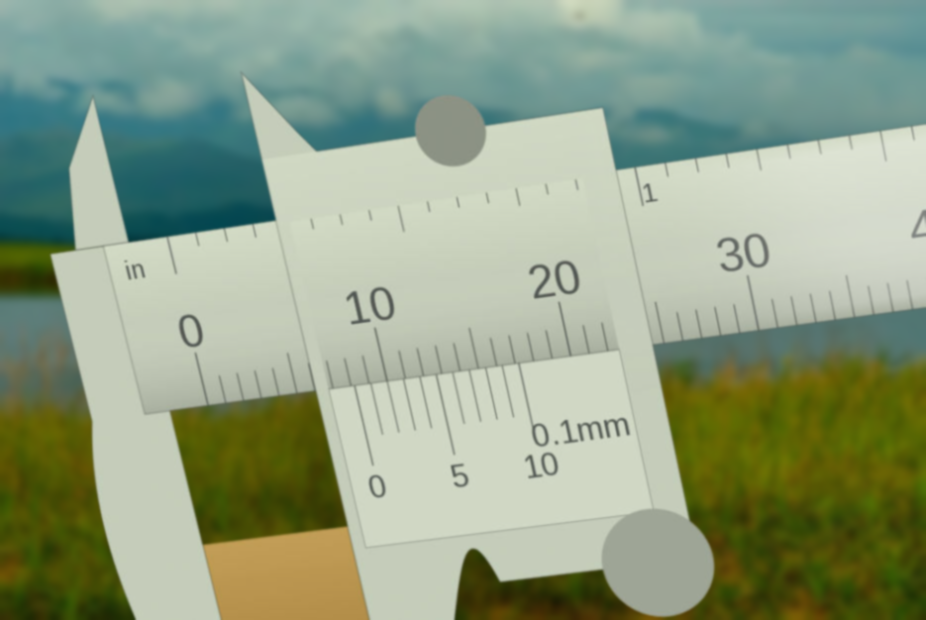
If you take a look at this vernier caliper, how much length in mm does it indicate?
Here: 8.2 mm
